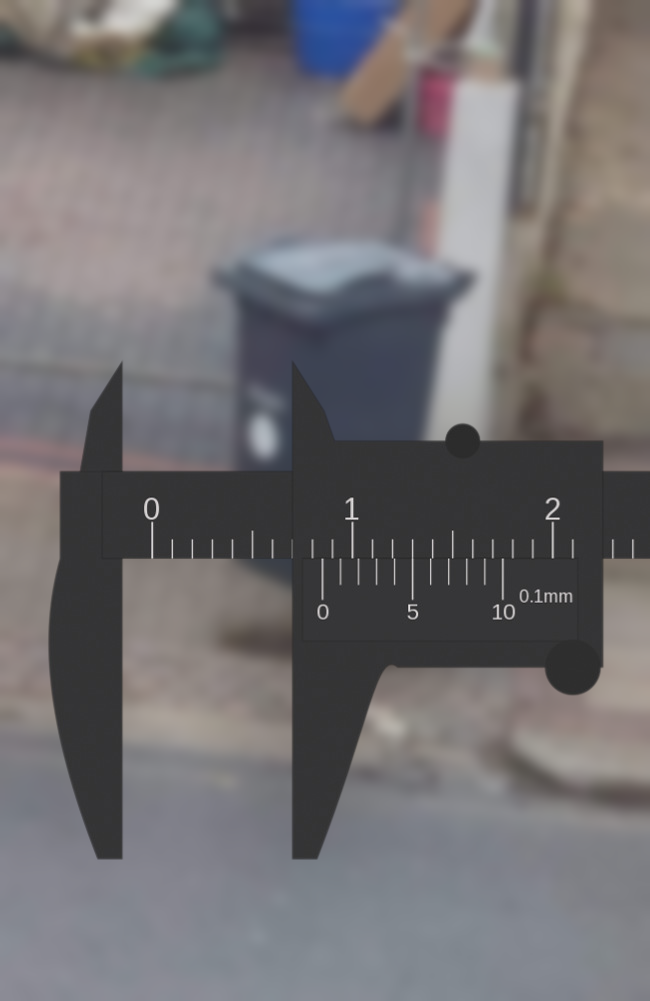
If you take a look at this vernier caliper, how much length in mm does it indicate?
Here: 8.5 mm
